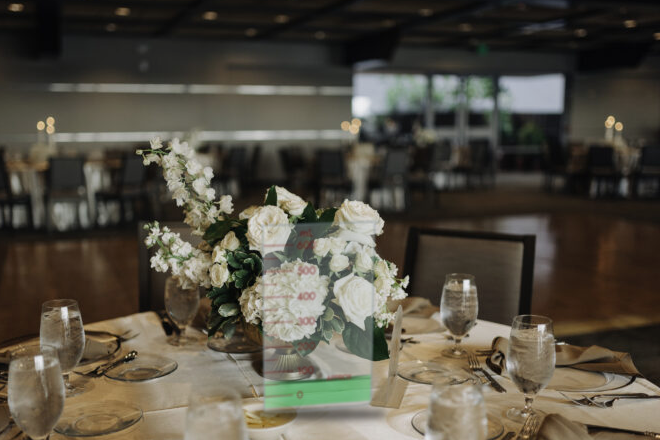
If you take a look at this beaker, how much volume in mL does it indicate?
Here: 50 mL
